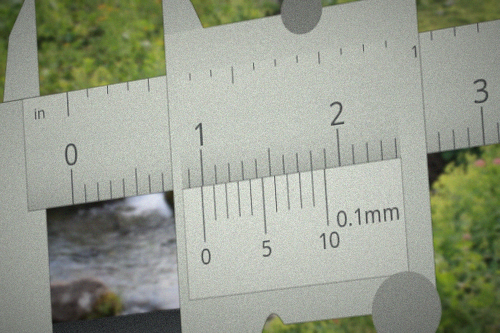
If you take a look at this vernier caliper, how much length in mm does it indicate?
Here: 9.9 mm
